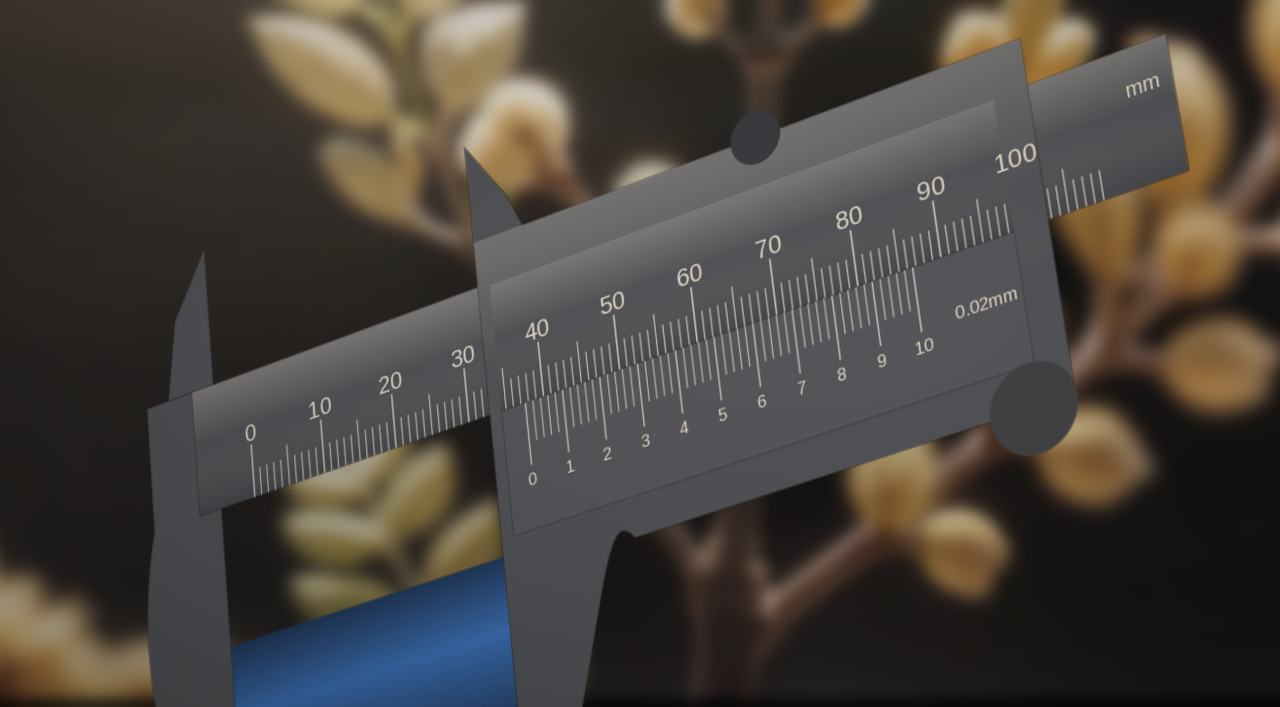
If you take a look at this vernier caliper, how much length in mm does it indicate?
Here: 37.6 mm
